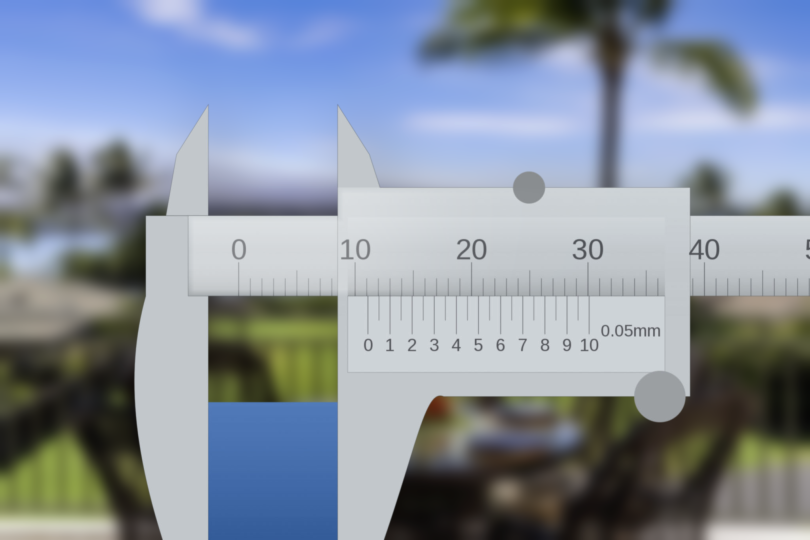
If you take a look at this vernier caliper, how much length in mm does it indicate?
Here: 11.1 mm
